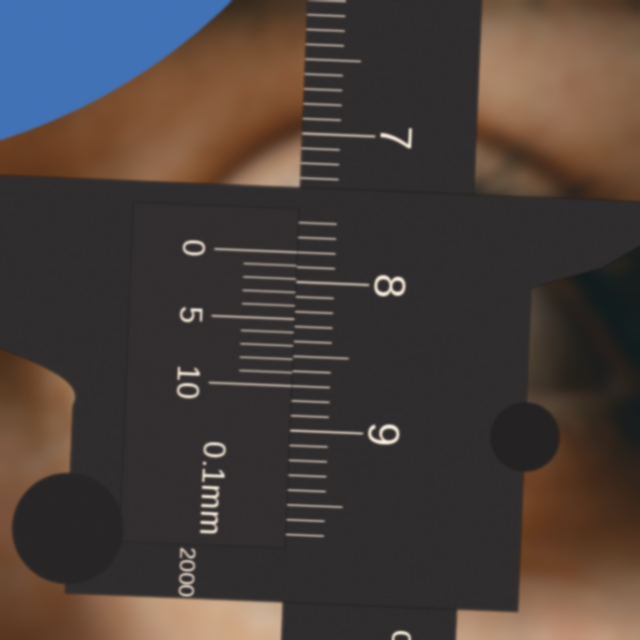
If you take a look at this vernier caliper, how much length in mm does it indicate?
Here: 78.0 mm
